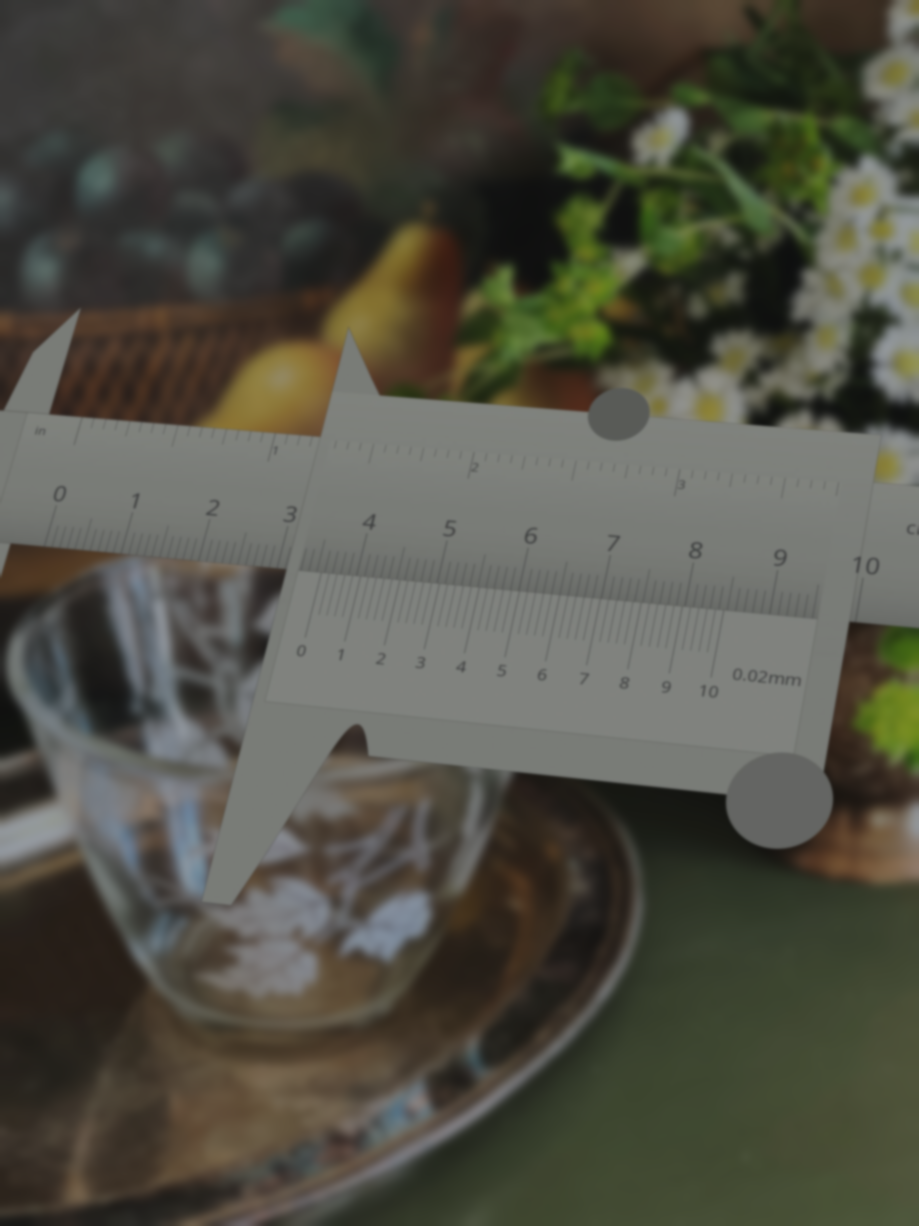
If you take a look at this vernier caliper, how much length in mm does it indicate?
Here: 35.6 mm
